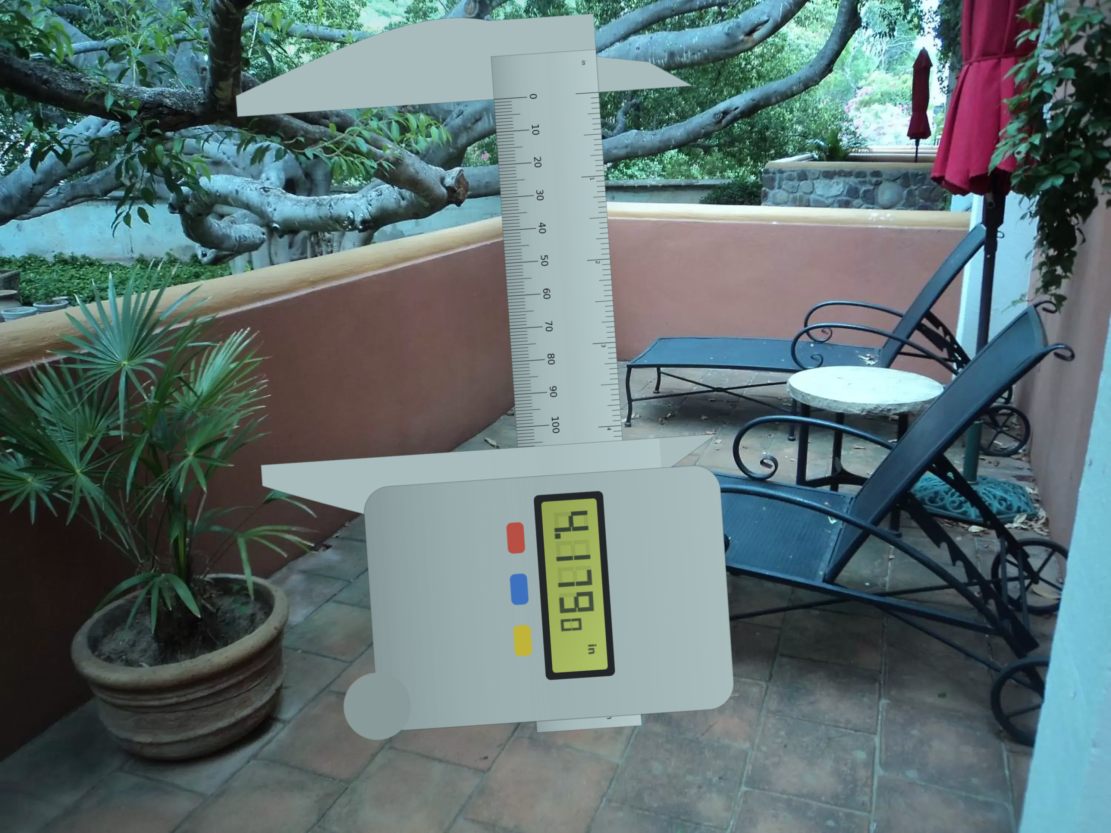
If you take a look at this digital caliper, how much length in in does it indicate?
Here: 4.1790 in
